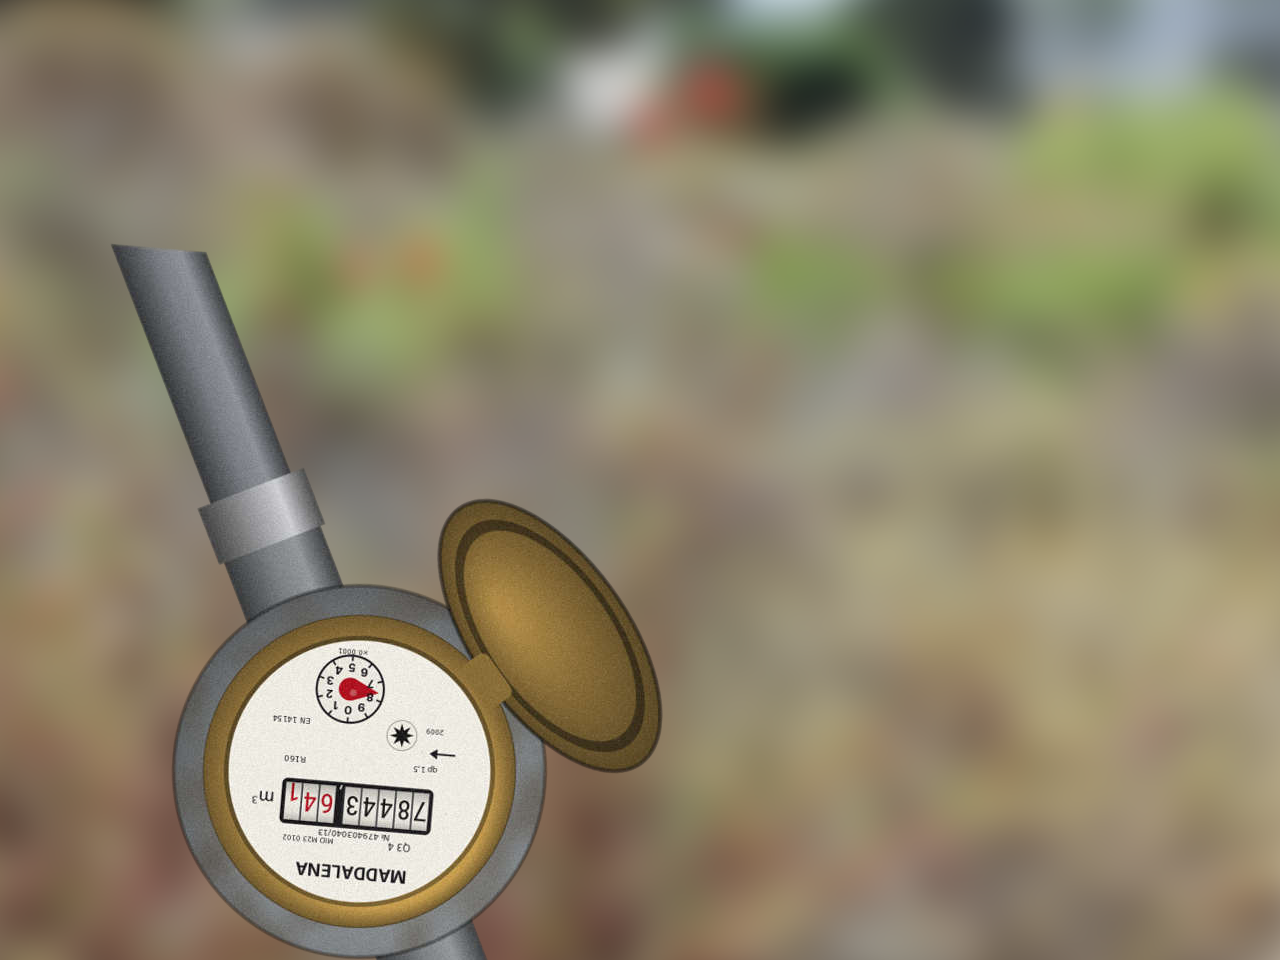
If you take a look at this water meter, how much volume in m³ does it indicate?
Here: 78443.6407 m³
